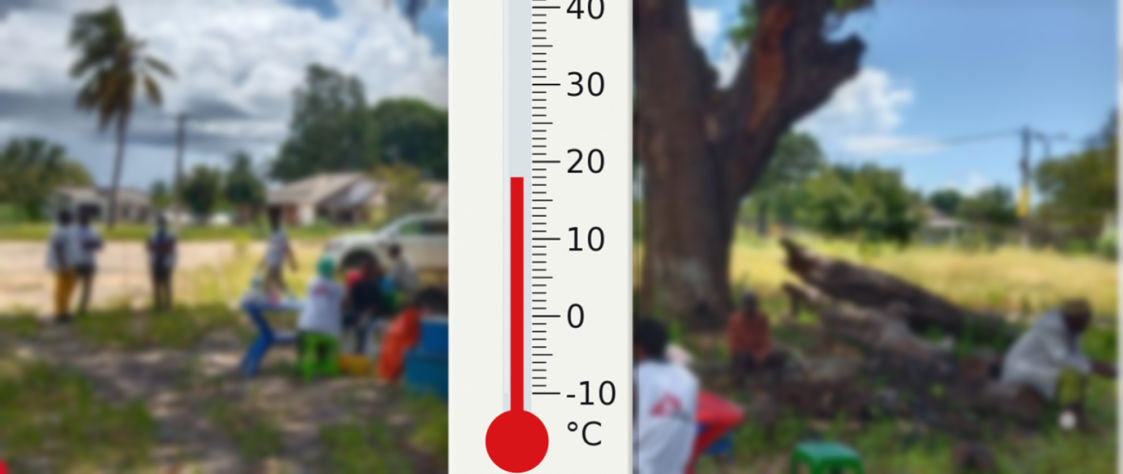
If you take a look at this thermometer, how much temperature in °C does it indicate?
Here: 18 °C
